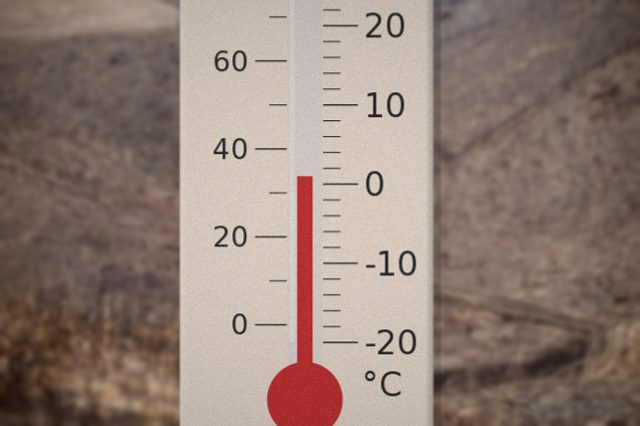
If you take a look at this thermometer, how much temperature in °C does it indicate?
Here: 1 °C
